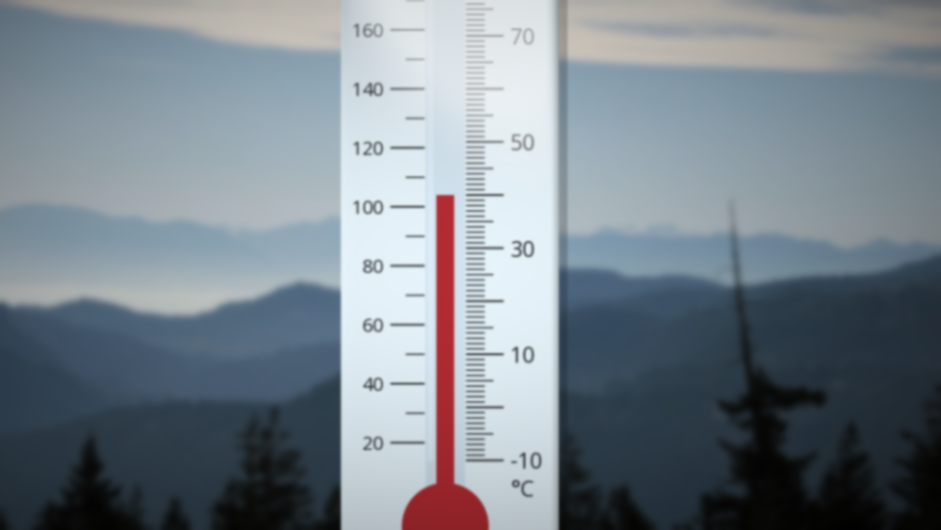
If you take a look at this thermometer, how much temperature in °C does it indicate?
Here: 40 °C
